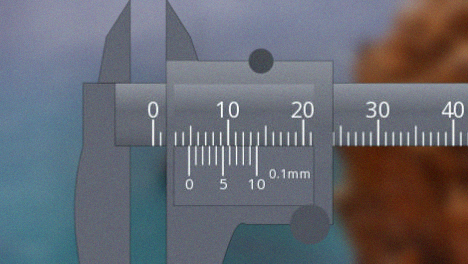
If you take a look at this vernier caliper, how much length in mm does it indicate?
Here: 4.8 mm
